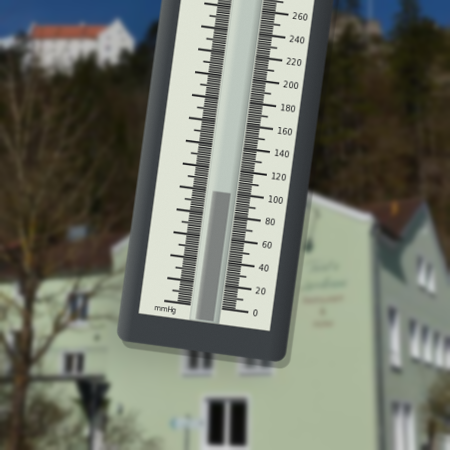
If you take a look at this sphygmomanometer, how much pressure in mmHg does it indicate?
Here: 100 mmHg
